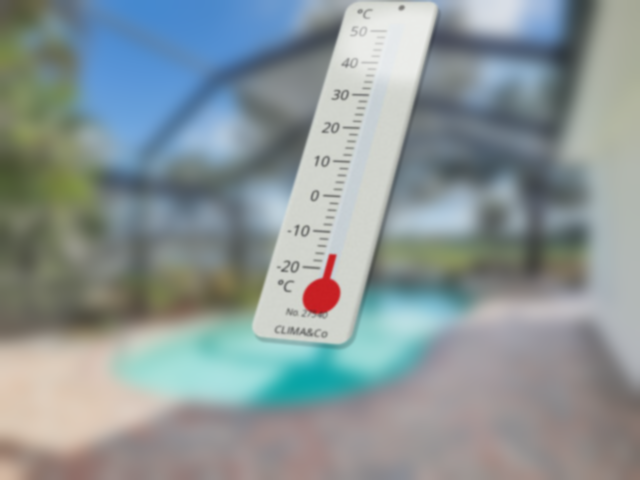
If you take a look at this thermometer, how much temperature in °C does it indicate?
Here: -16 °C
